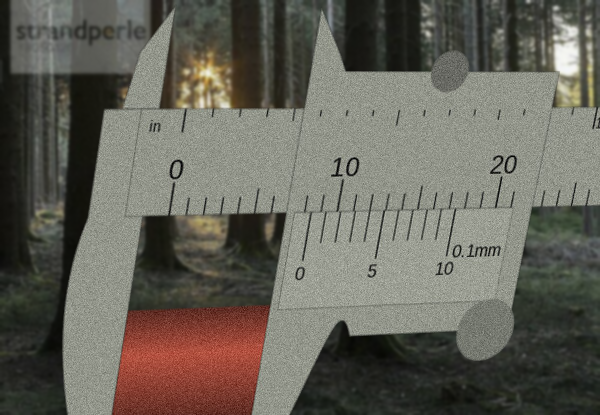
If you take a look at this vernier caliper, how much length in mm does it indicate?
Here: 8.4 mm
